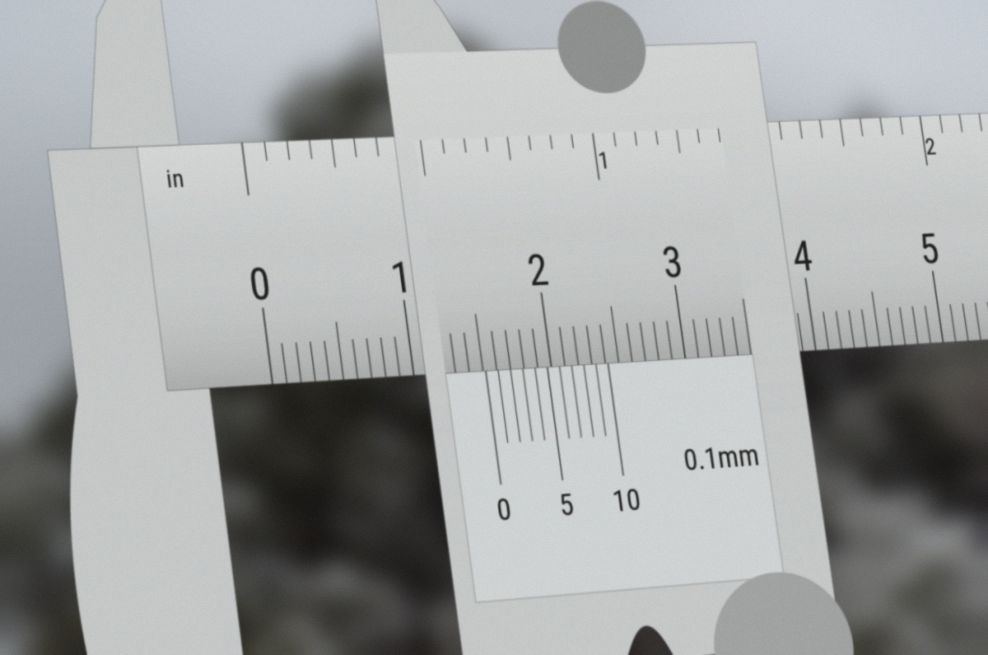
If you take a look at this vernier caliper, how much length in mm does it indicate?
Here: 15.2 mm
